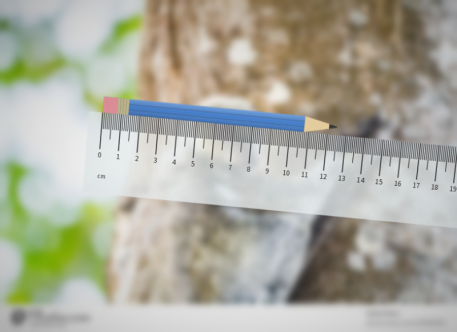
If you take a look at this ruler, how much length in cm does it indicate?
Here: 12.5 cm
